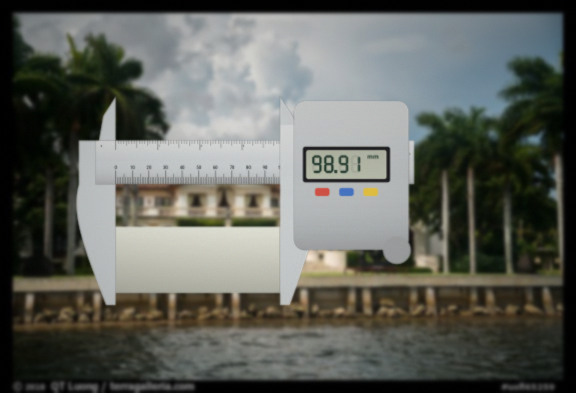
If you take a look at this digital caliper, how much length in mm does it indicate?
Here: 98.91 mm
